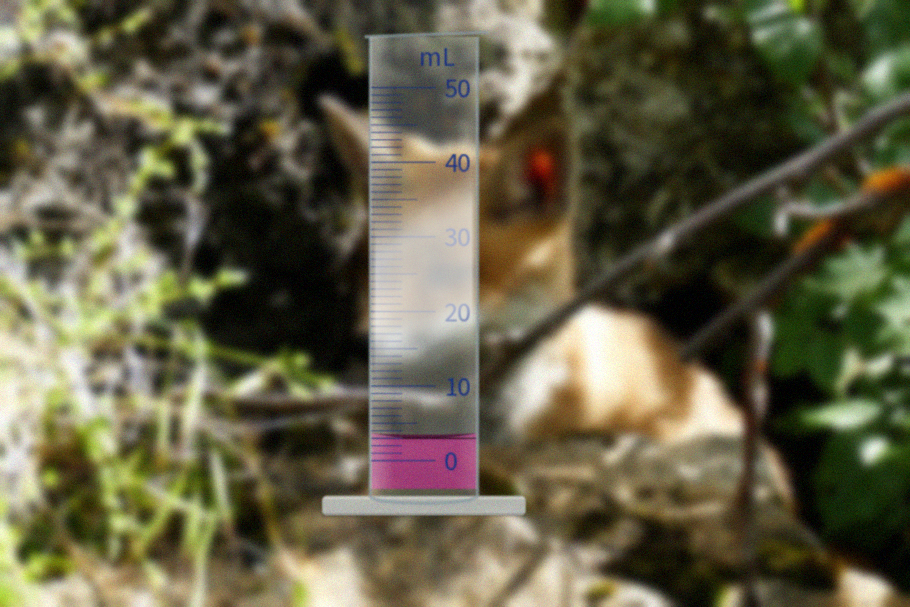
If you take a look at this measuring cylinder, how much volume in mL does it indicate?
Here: 3 mL
